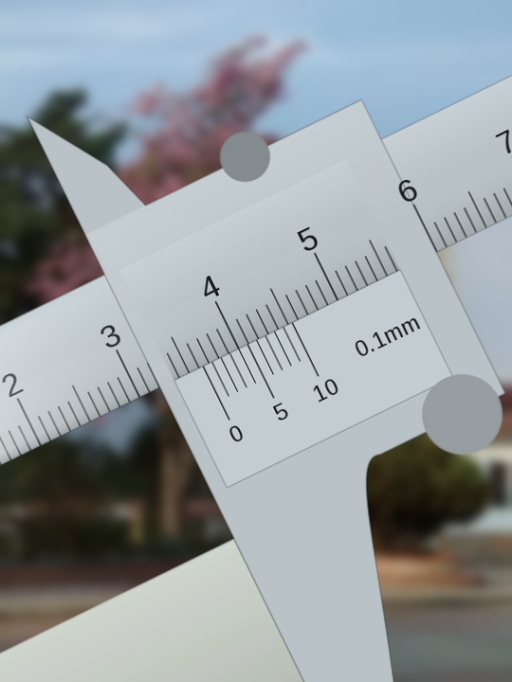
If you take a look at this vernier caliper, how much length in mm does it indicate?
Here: 36.4 mm
